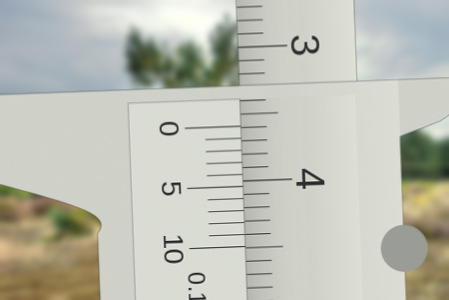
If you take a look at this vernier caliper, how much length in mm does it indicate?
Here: 35.9 mm
